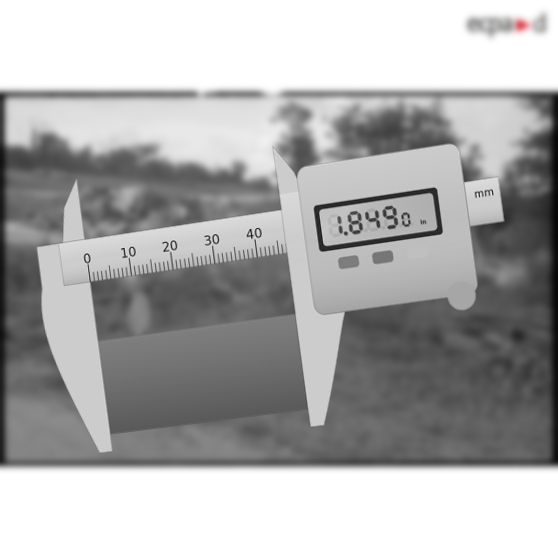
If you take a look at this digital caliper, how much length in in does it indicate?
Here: 1.8490 in
